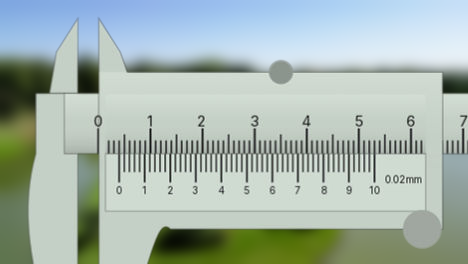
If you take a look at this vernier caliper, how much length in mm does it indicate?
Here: 4.0 mm
